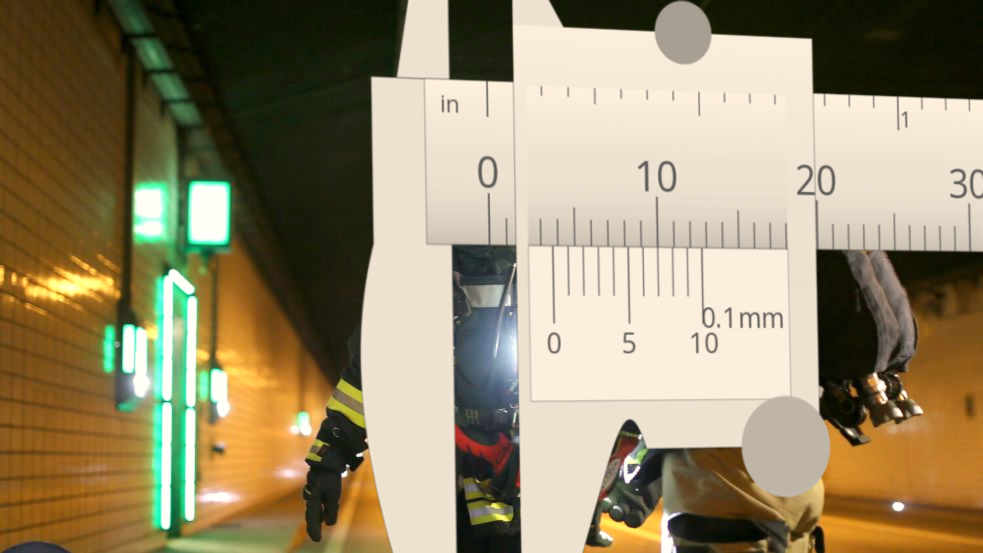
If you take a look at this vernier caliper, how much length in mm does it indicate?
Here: 3.7 mm
